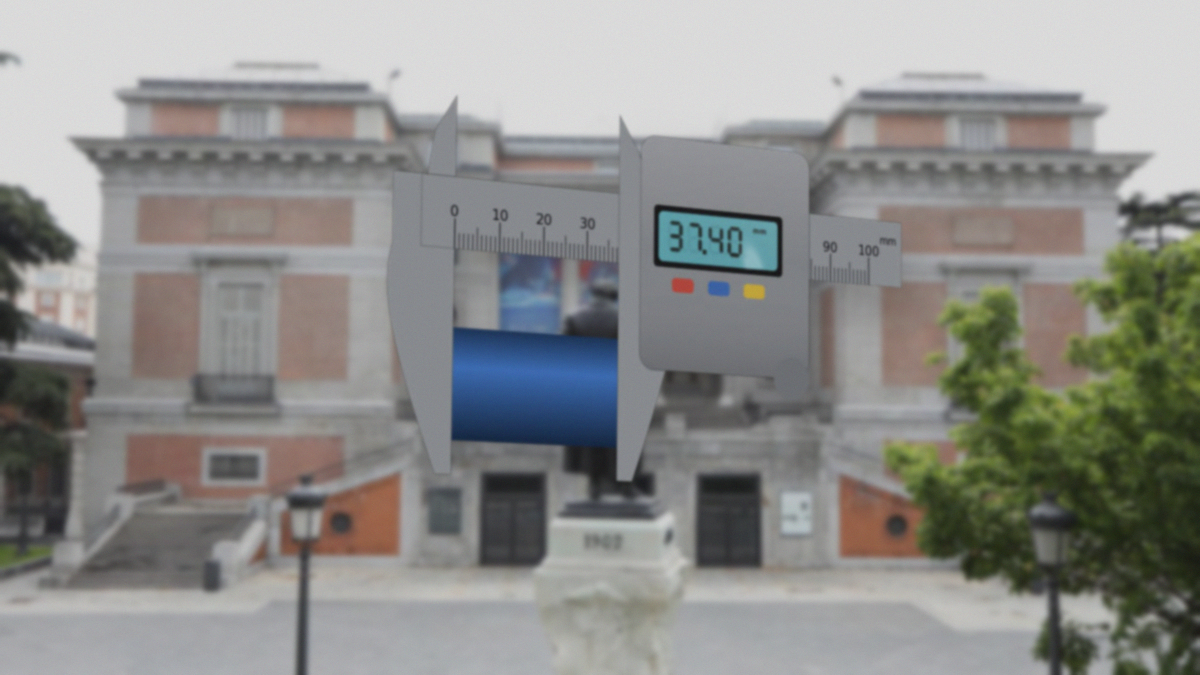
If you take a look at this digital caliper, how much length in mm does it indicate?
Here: 37.40 mm
